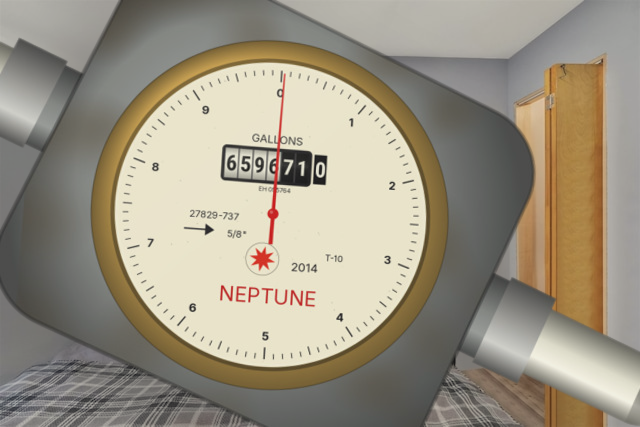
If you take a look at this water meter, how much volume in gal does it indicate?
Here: 6596710.0 gal
